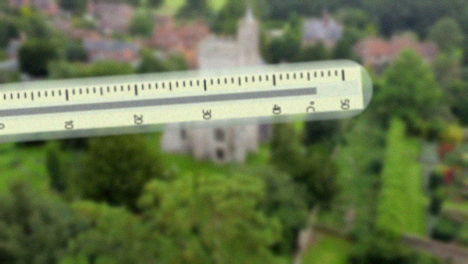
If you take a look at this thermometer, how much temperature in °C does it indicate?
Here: 46 °C
